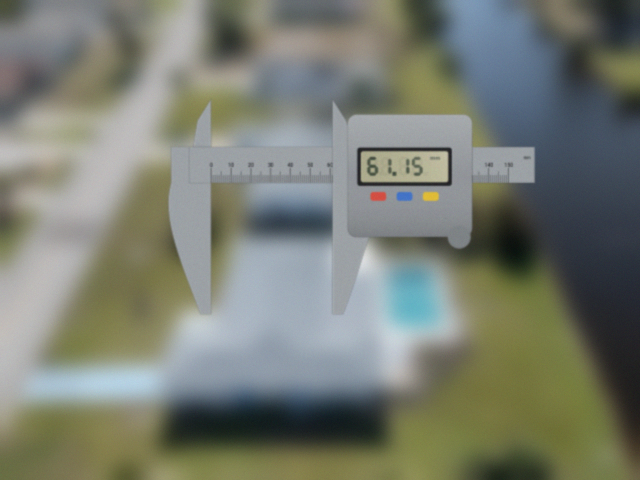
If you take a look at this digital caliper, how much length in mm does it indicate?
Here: 61.15 mm
